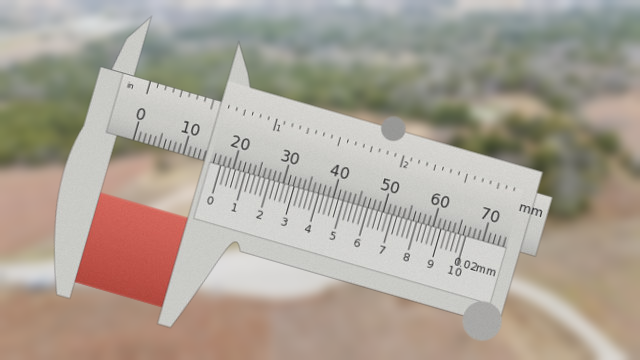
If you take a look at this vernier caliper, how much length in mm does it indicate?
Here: 17.5 mm
